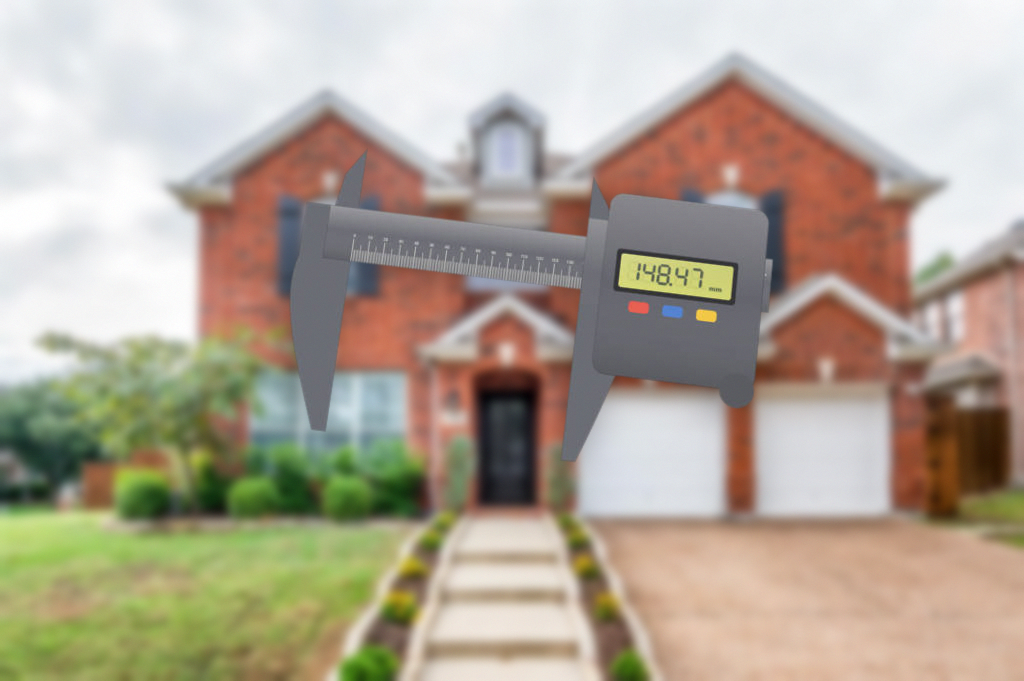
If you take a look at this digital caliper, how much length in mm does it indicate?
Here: 148.47 mm
